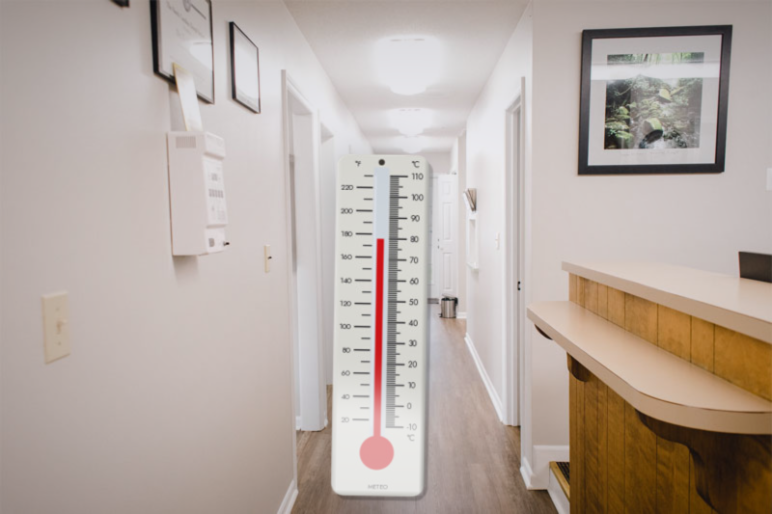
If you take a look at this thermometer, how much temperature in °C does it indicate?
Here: 80 °C
